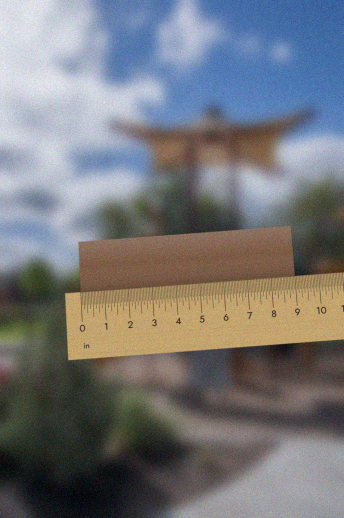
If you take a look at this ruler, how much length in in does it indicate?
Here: 9 in
